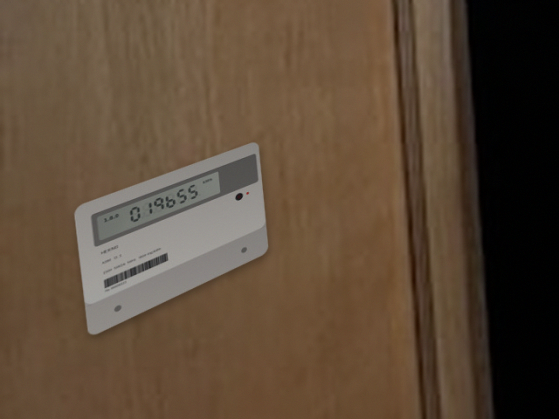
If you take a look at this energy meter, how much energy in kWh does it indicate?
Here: 19655 kWh
